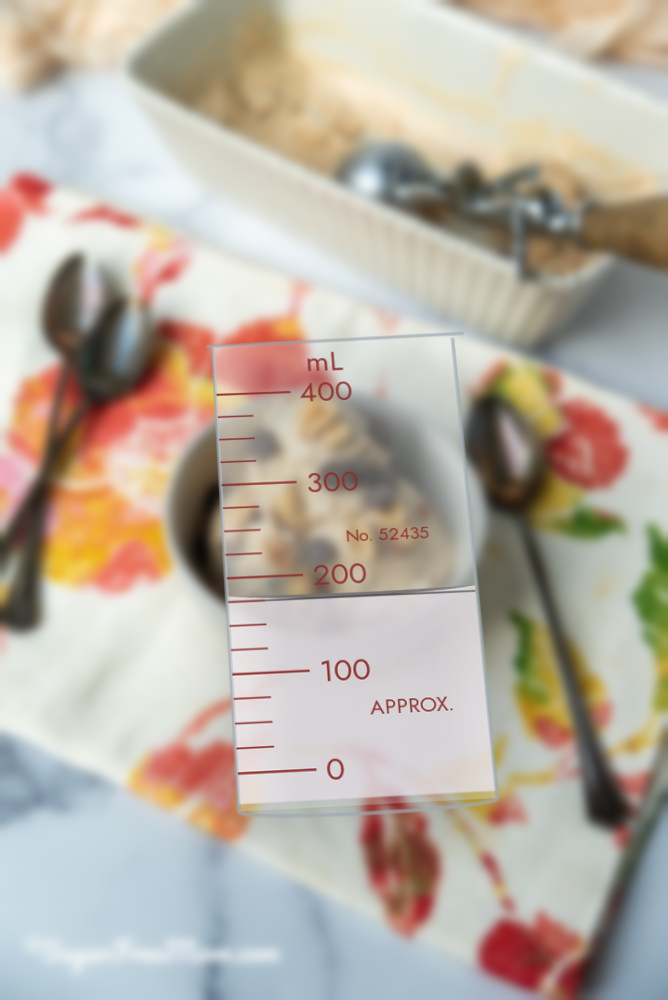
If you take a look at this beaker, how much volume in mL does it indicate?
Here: 175 mL
